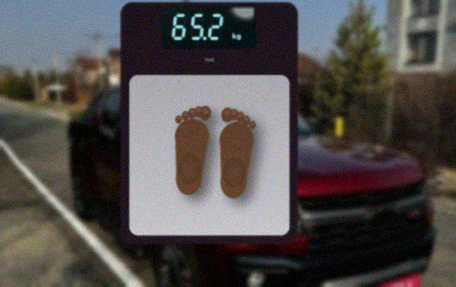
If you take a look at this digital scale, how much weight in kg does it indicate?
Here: 65.2 kg
